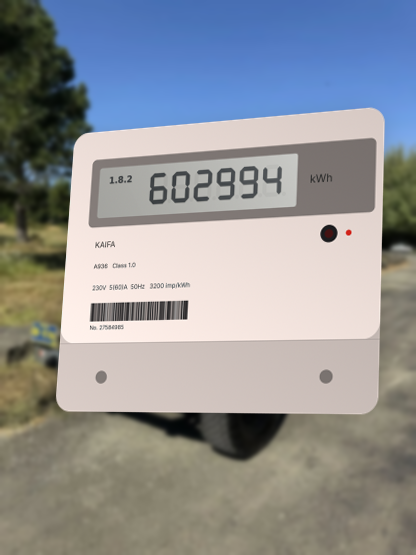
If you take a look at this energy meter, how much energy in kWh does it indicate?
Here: 602994 kWh
